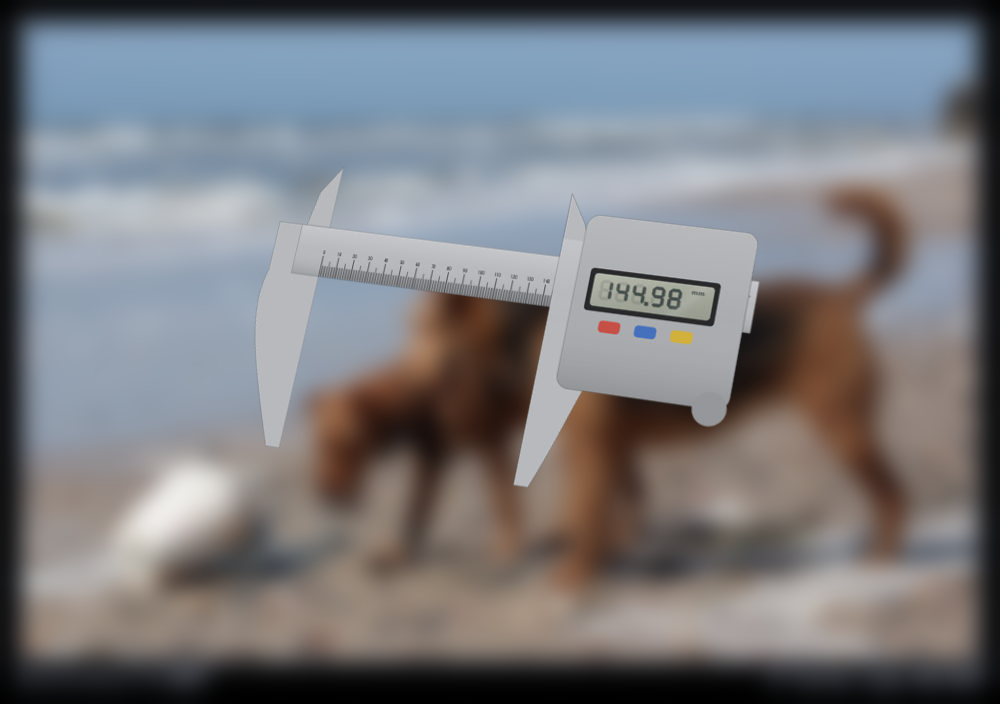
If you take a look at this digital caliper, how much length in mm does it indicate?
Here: 144.98 mm
